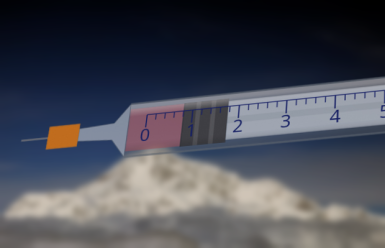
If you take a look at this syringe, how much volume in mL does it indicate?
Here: 0.8 mL
